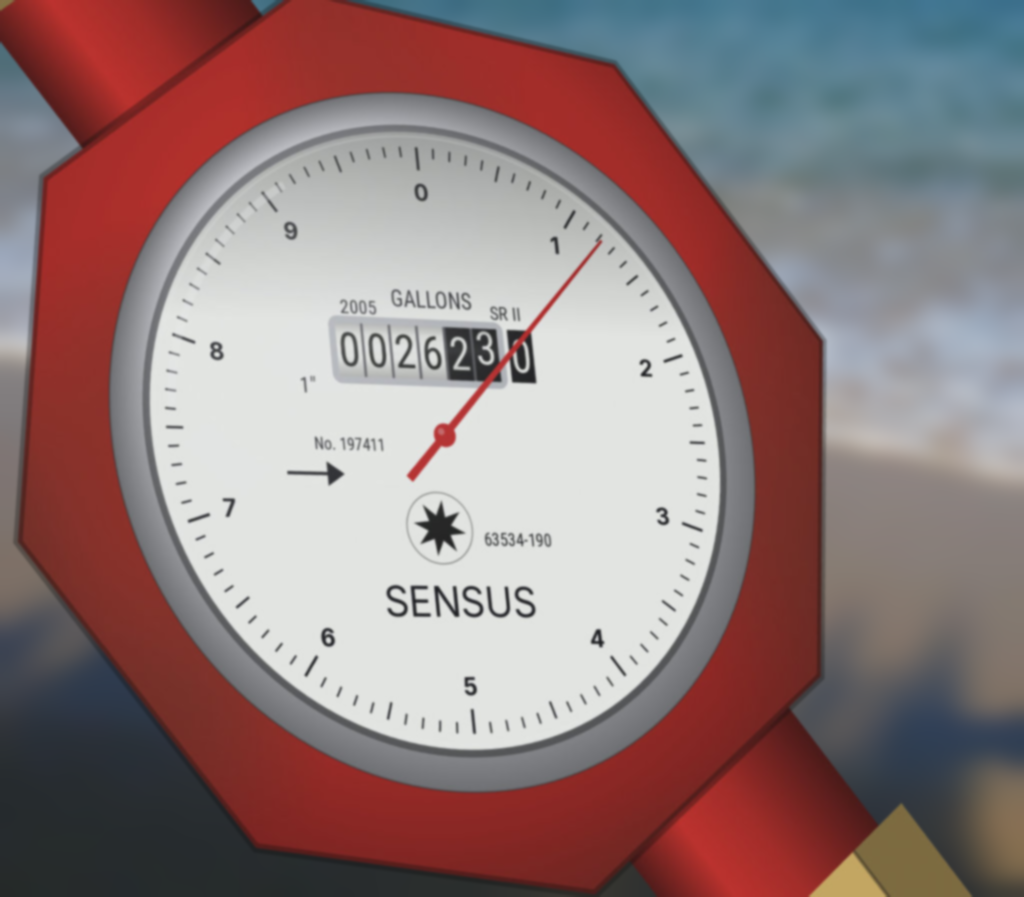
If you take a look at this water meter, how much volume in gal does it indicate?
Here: 26231.2 gal
